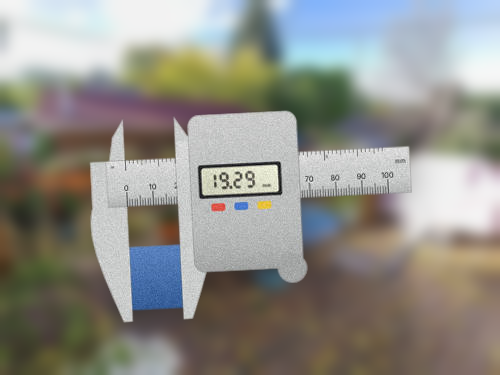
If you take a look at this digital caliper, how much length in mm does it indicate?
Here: 19.29 mm
